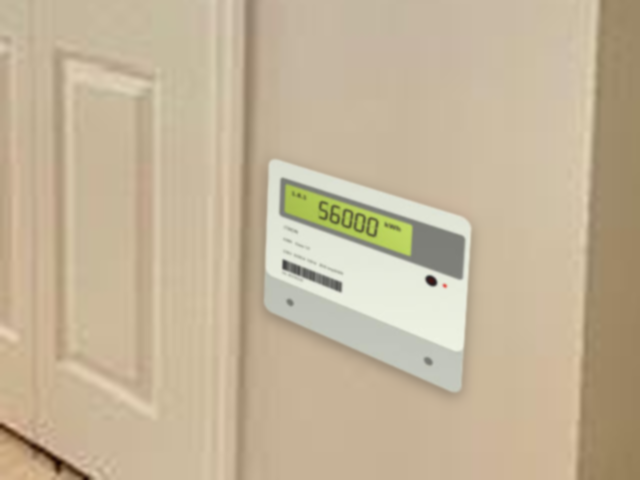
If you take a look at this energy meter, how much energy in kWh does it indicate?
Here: 56000 kWh
